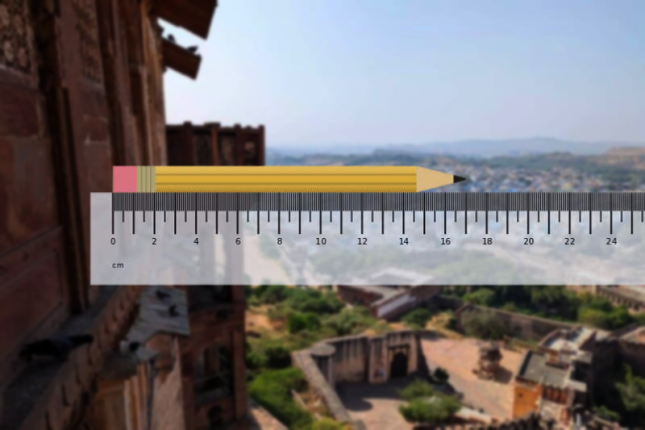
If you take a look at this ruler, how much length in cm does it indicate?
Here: 17 cm
